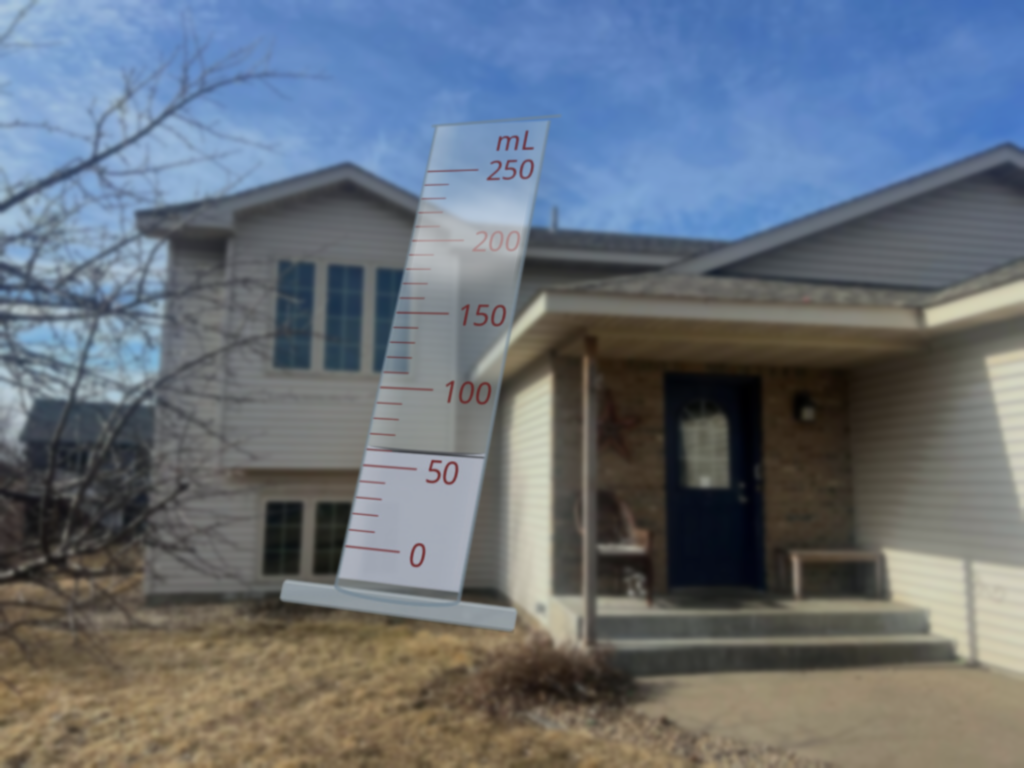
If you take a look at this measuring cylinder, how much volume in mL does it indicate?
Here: 60 mL
